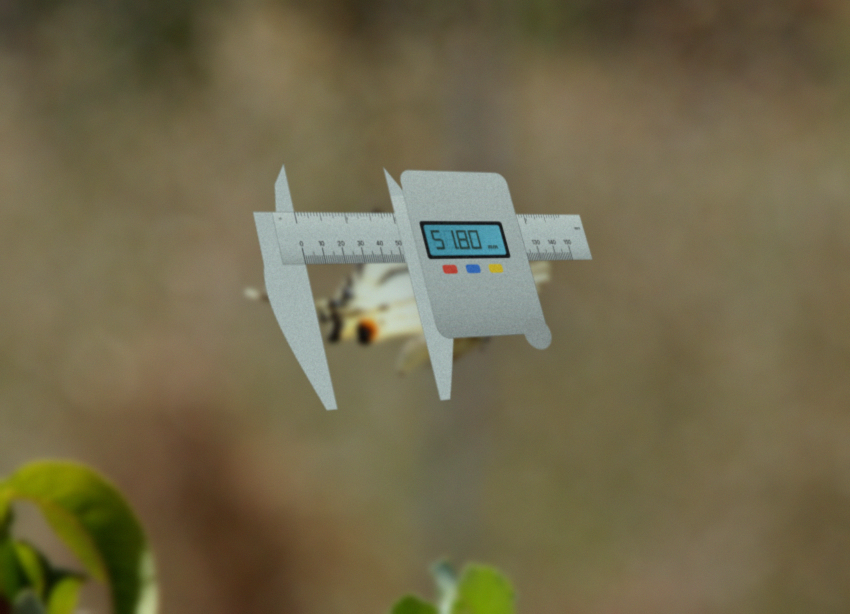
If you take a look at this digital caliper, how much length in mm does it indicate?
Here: 51.80 mm
